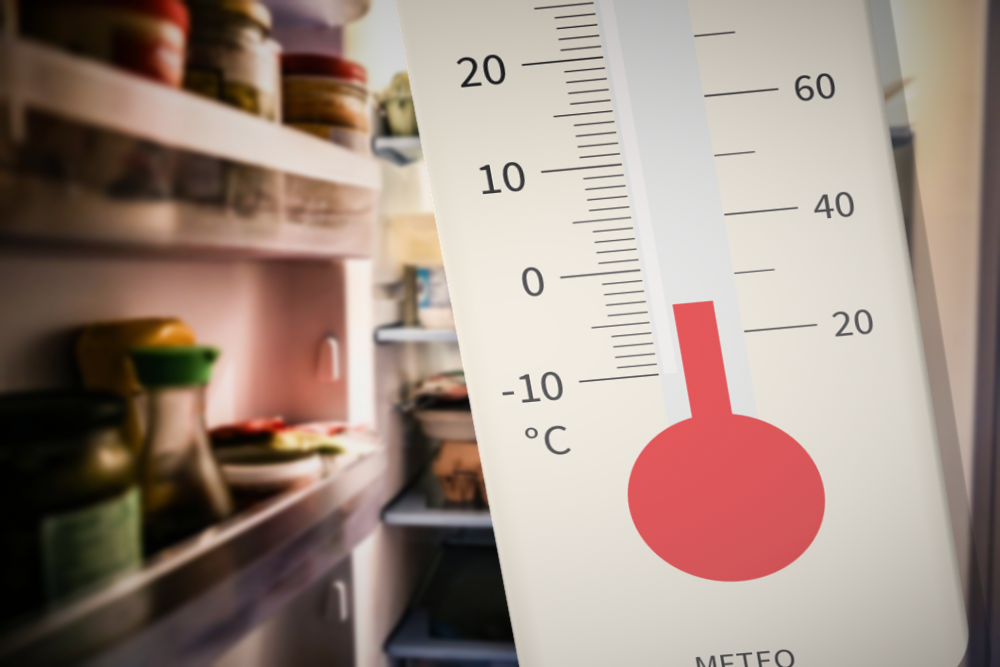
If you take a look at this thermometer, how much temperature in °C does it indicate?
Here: -3.5 °C
